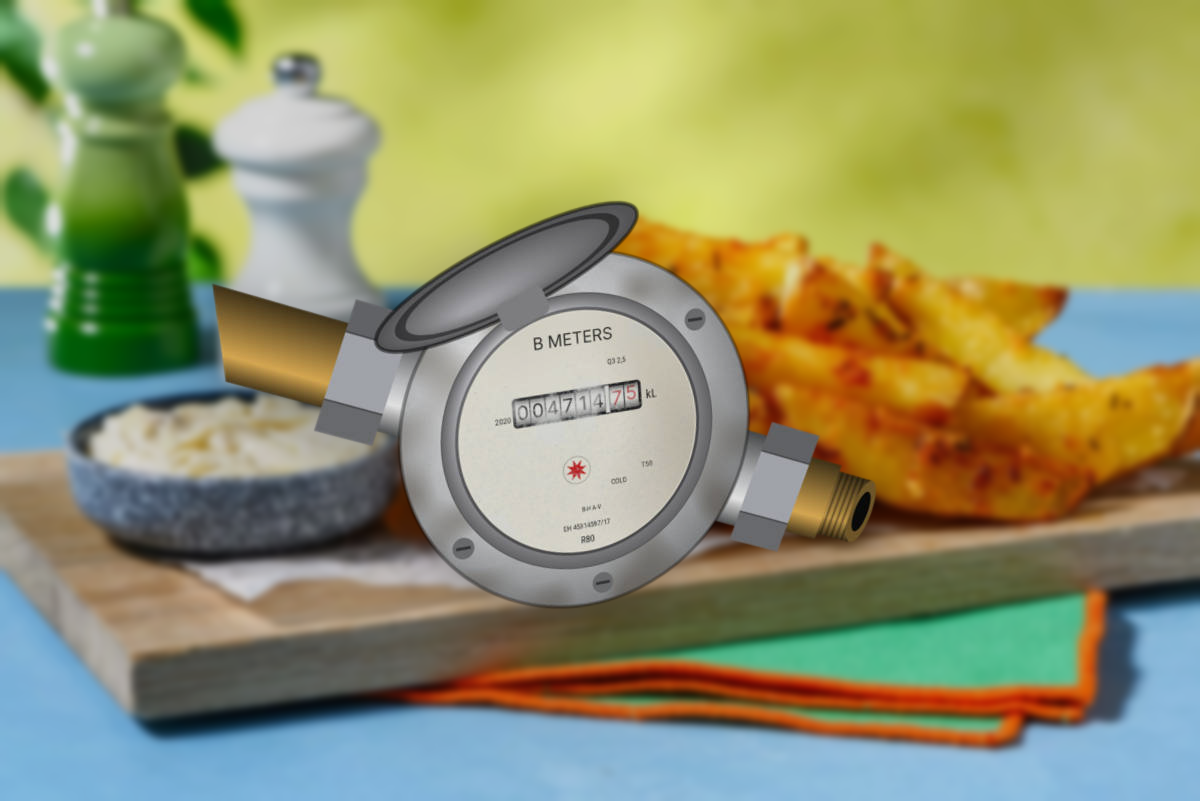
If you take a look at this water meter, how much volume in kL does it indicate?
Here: 4714.75 kL
